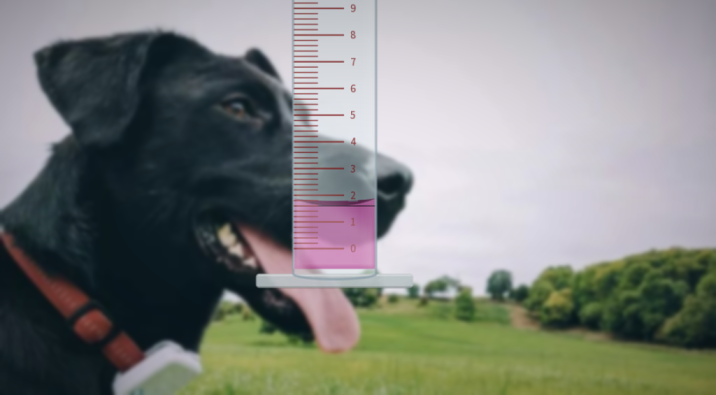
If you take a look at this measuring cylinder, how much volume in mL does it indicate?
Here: 1.6 mL
